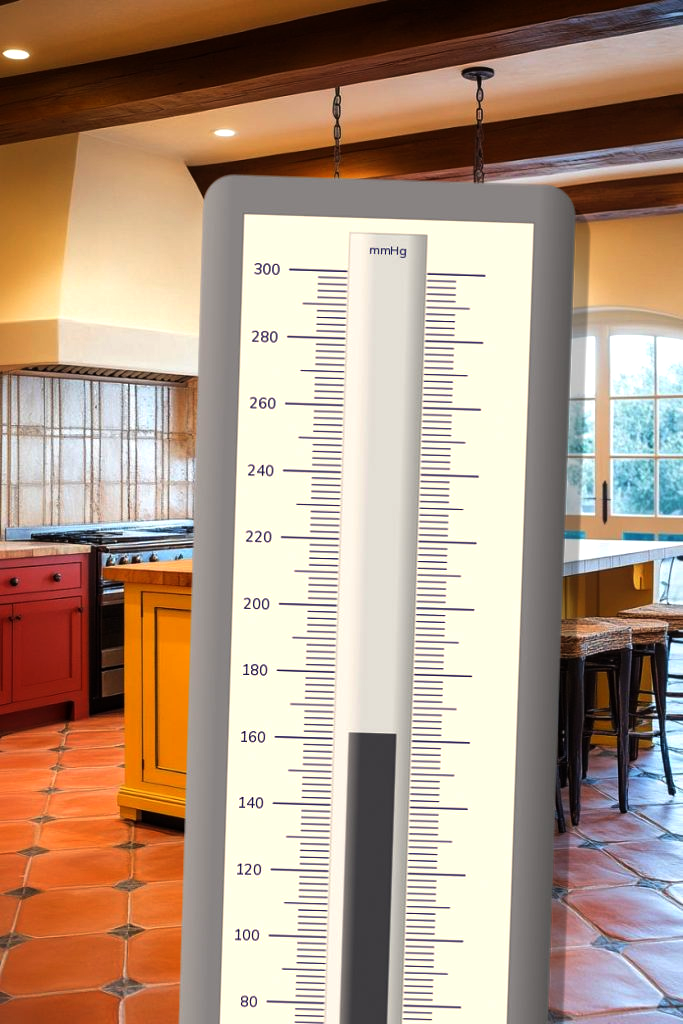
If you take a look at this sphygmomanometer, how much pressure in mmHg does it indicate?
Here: 162 mmHg
